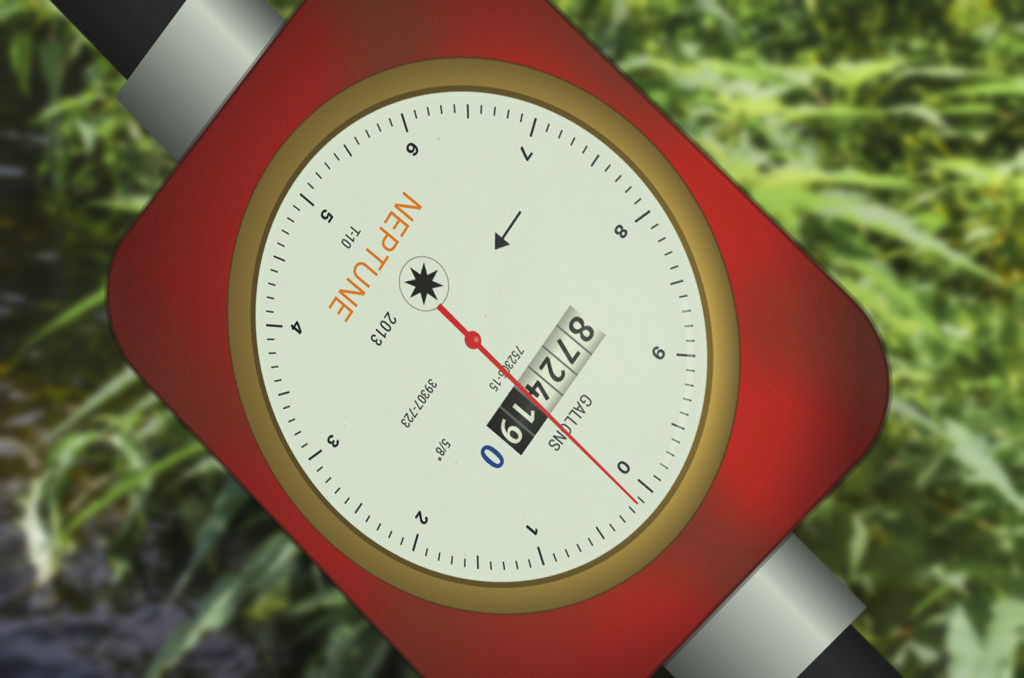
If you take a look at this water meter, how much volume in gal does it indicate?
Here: 8724190.1 gal
